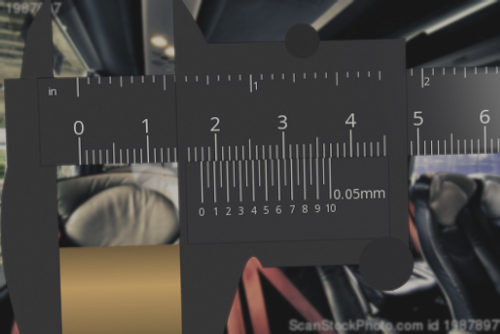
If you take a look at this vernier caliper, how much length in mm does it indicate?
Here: 17.8 mm
